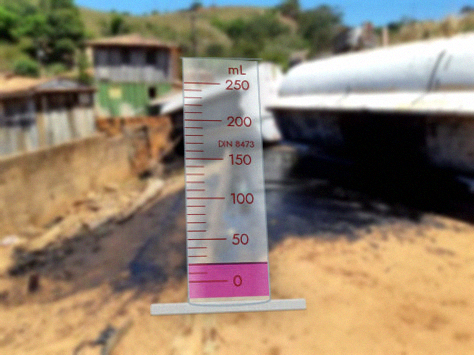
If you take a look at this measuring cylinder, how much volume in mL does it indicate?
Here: 20 mL
